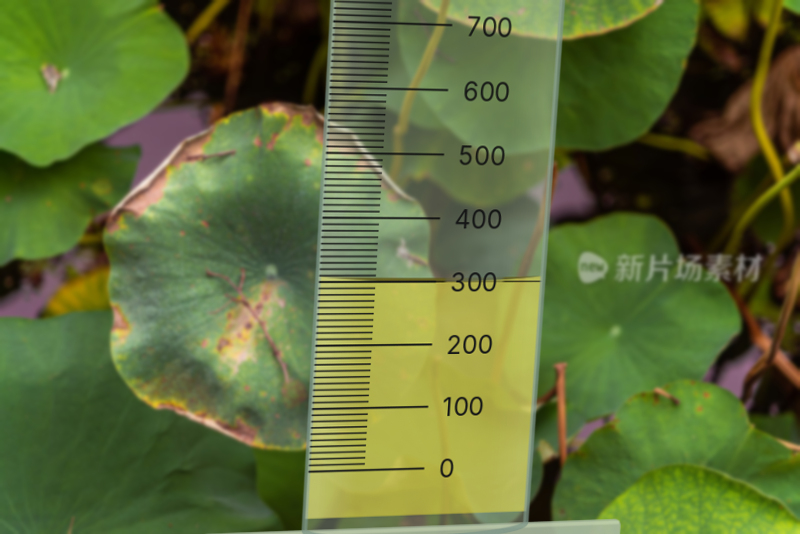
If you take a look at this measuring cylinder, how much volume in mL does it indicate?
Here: 300 mL
